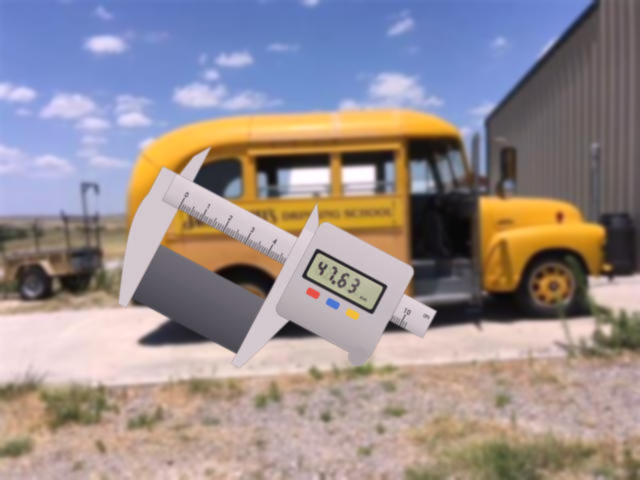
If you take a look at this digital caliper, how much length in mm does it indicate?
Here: 47.63 mm
